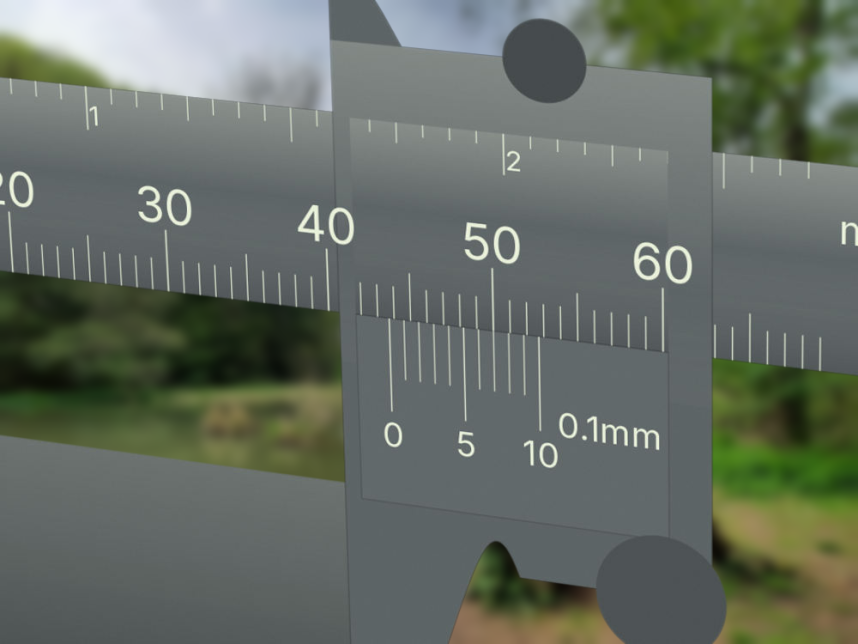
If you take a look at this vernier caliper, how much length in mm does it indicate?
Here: 43.7 mm
